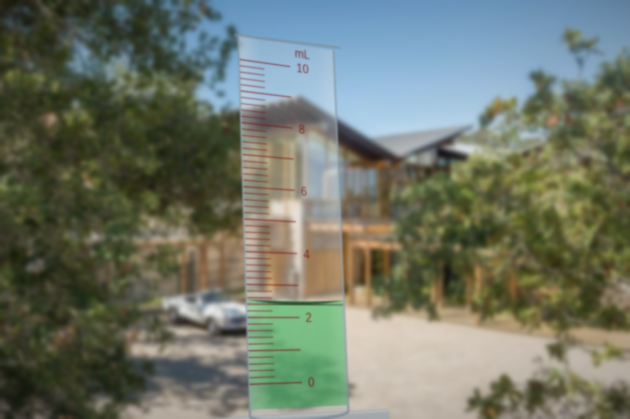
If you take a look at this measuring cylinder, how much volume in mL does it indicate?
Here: 2.4 mL
